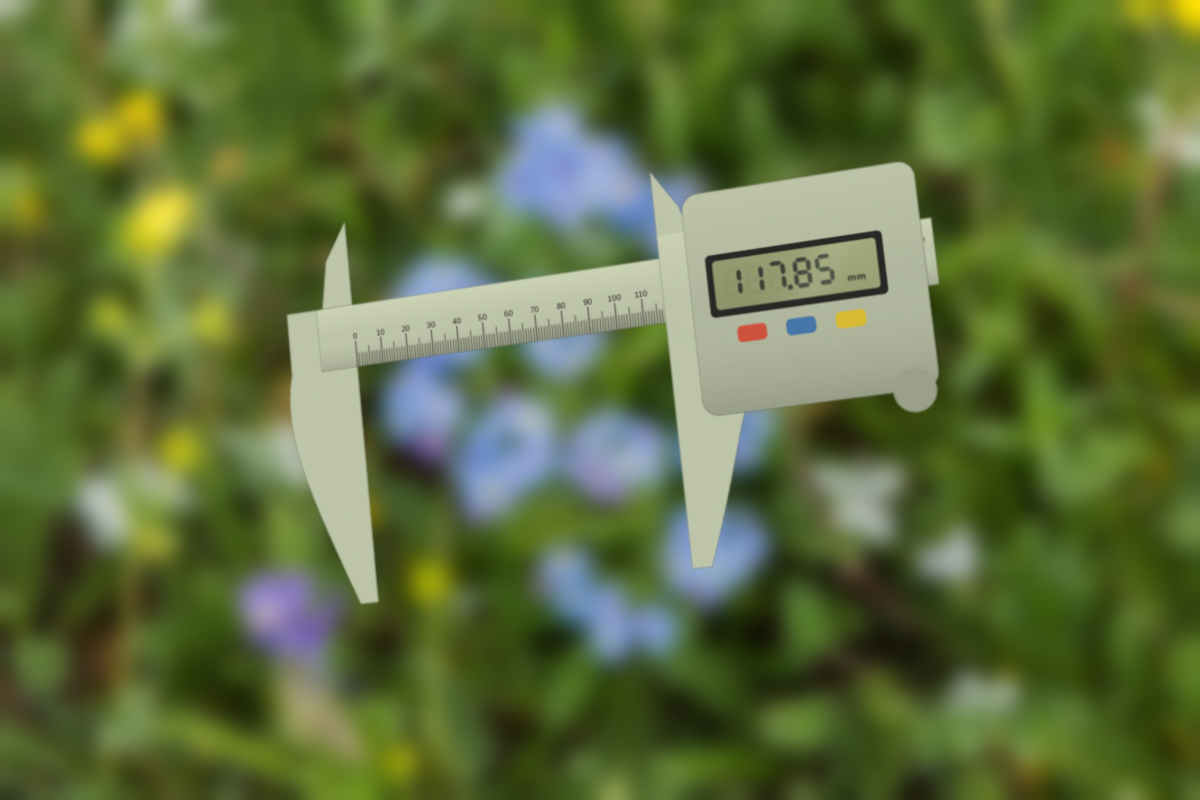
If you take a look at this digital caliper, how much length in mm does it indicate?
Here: 117.85 mm
